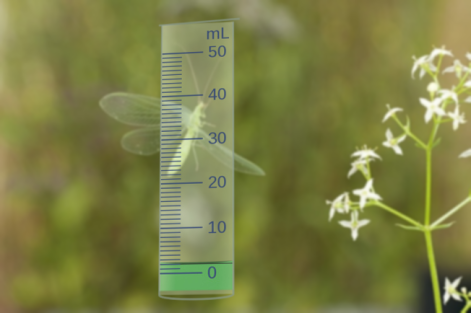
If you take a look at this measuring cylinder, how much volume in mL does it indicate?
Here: 2 mL
